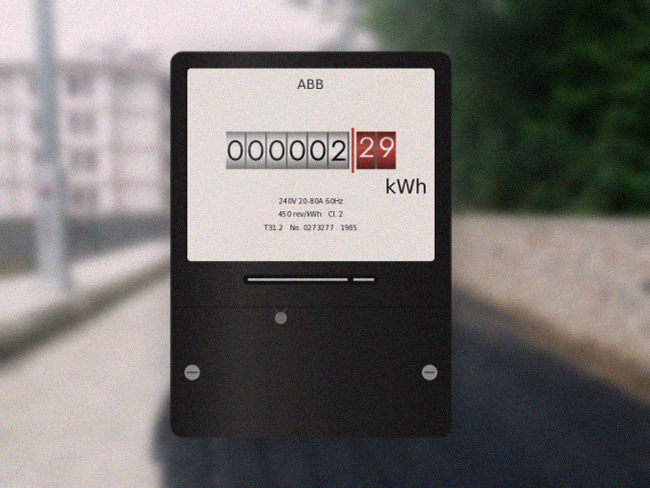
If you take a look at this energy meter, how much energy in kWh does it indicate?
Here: 2.29 kWh
